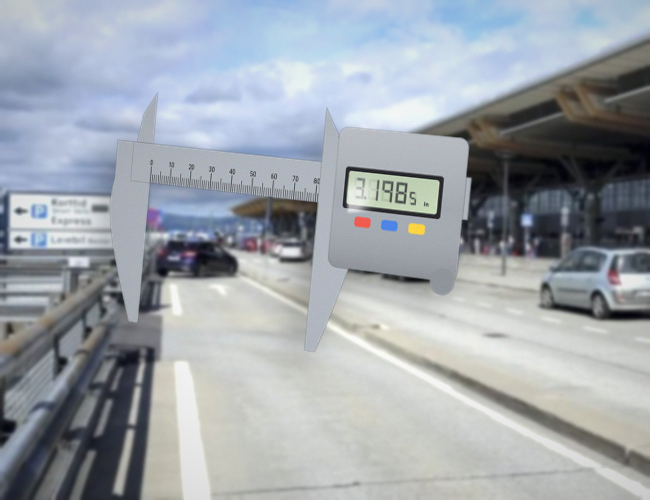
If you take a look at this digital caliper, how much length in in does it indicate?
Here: 3.1985 in
